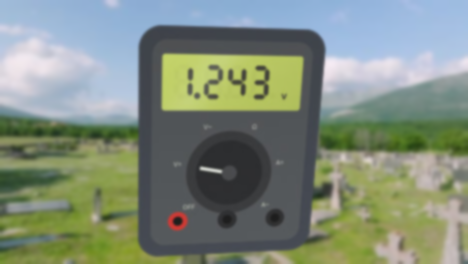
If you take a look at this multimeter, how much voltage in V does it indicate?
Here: 1.243 V
